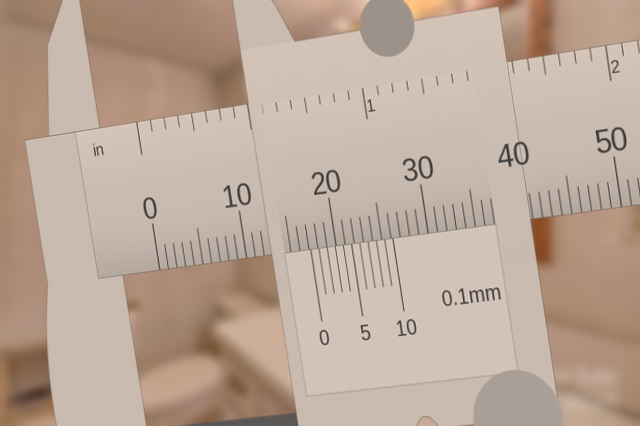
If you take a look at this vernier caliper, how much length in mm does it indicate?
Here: 17.2 mm
